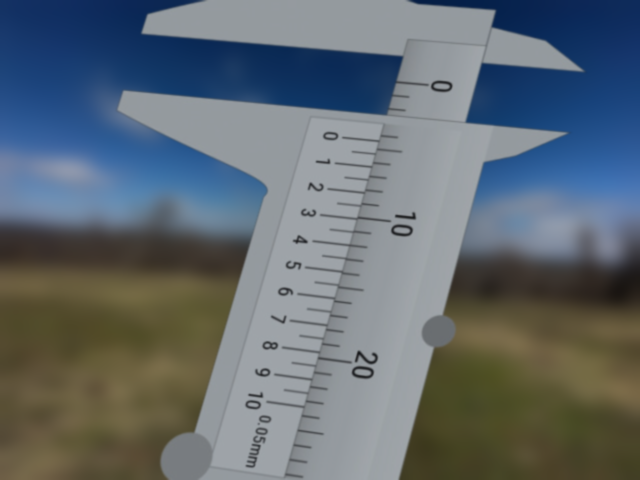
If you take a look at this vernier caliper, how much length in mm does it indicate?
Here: 4.4 mm
